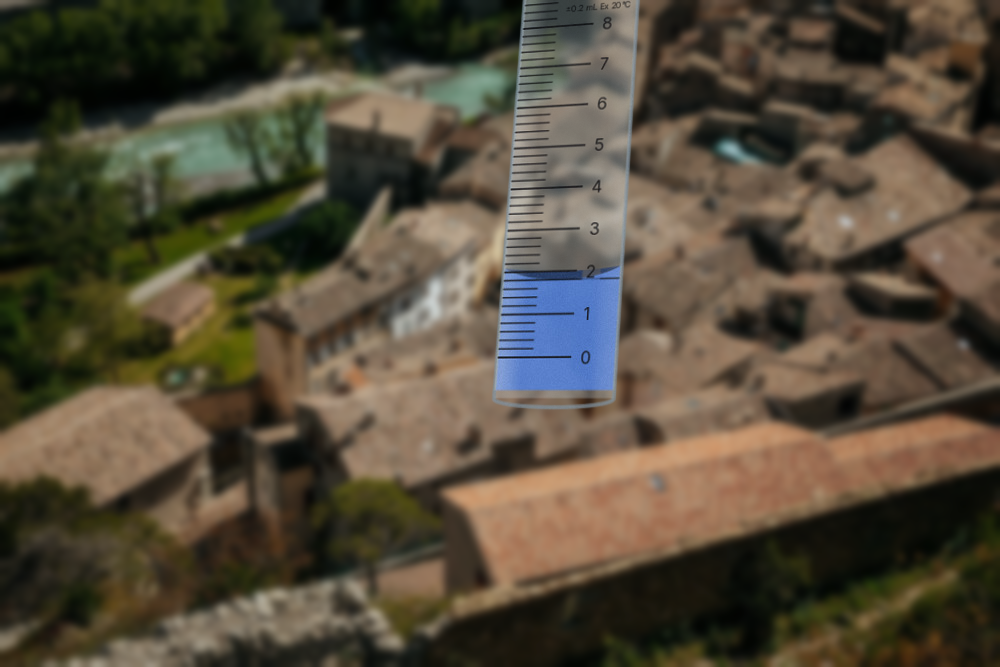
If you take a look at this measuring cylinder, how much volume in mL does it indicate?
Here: 1.8 mL
